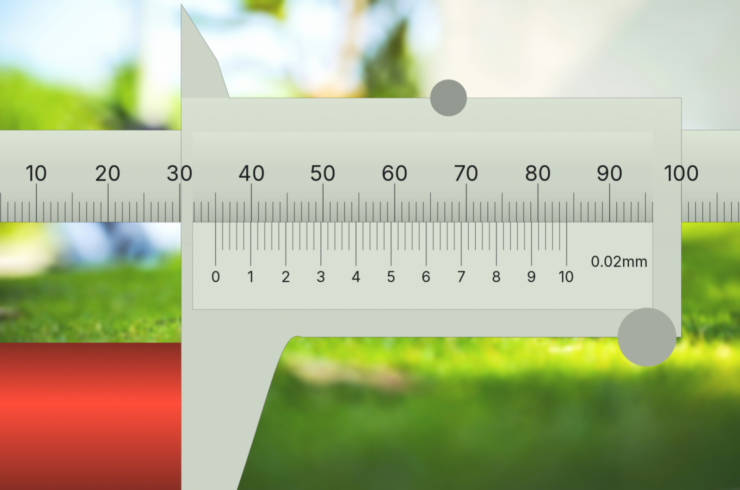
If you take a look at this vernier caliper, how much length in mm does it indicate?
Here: 35.0 mm
